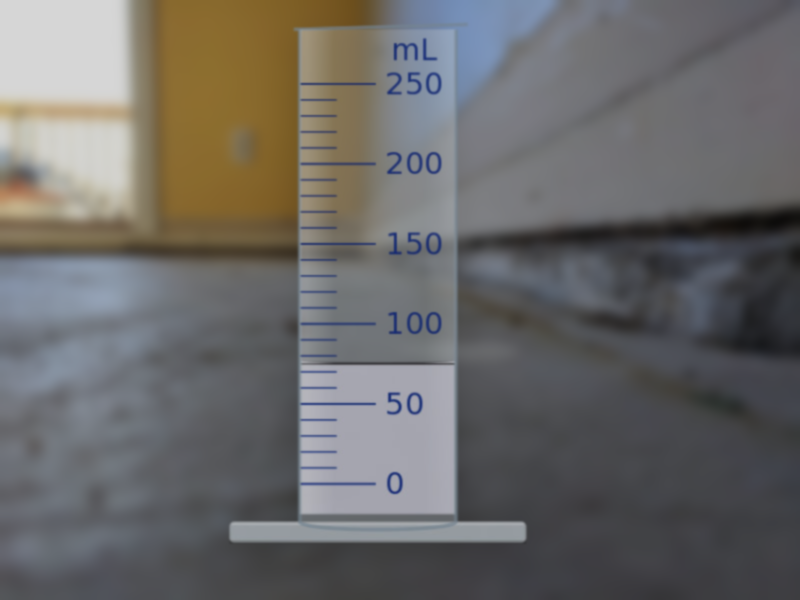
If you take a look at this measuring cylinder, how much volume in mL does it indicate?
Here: 75 mL
